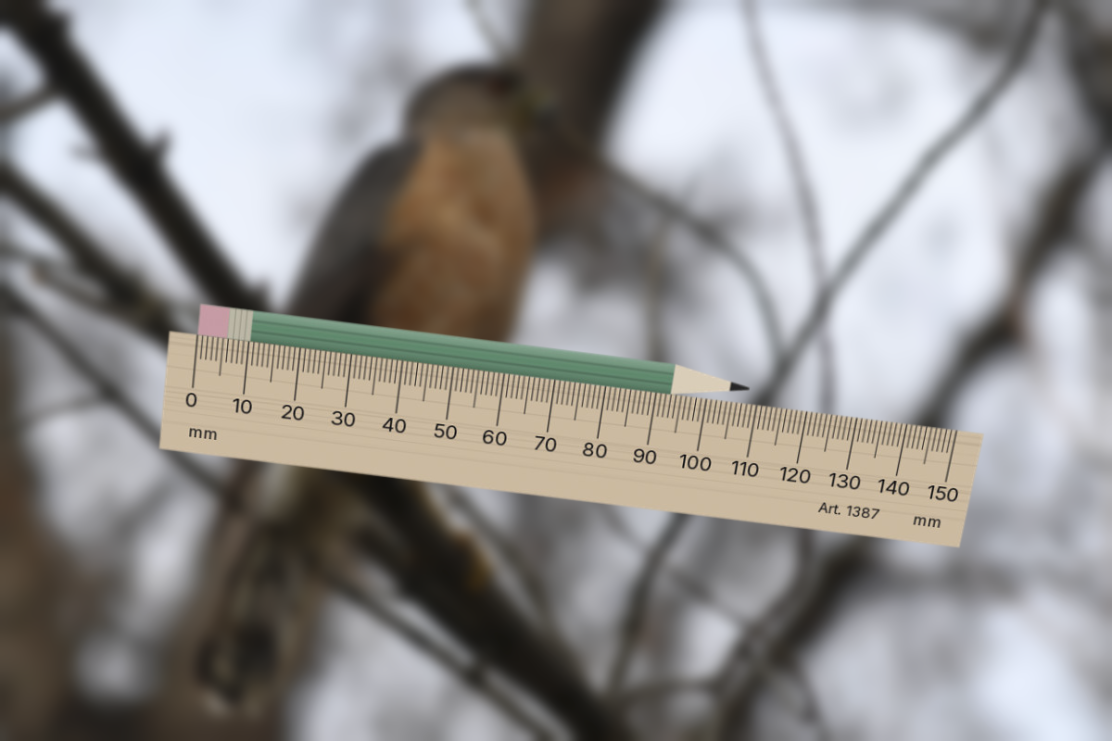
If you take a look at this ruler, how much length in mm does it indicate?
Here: 108 mm
